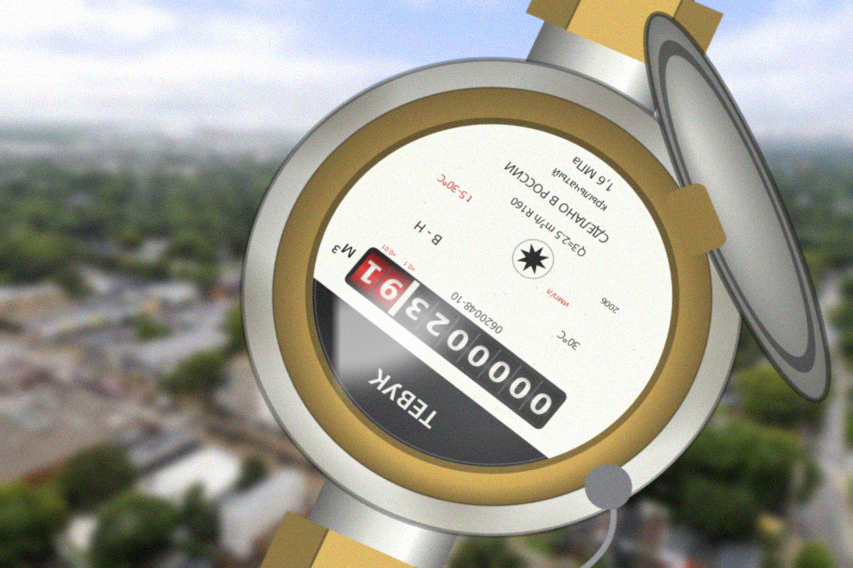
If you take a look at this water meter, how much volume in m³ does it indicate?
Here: 23.91 m³
